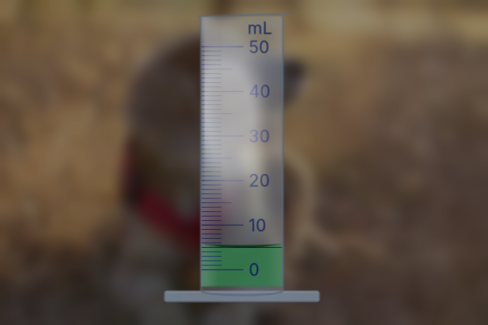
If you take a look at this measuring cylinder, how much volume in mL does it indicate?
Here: 5 mL
